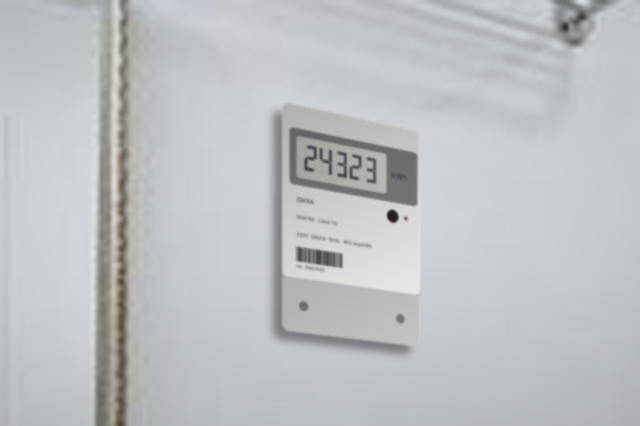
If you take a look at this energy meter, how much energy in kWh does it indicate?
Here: 24323 kWh
